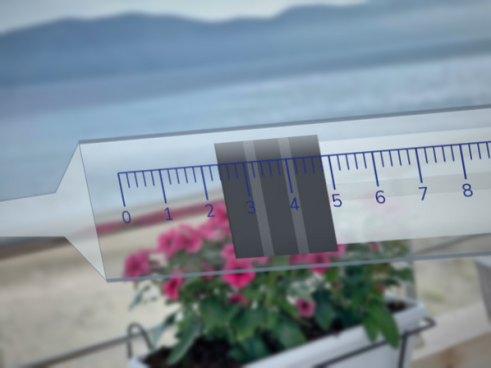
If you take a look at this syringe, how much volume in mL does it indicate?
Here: 2.4 mL
